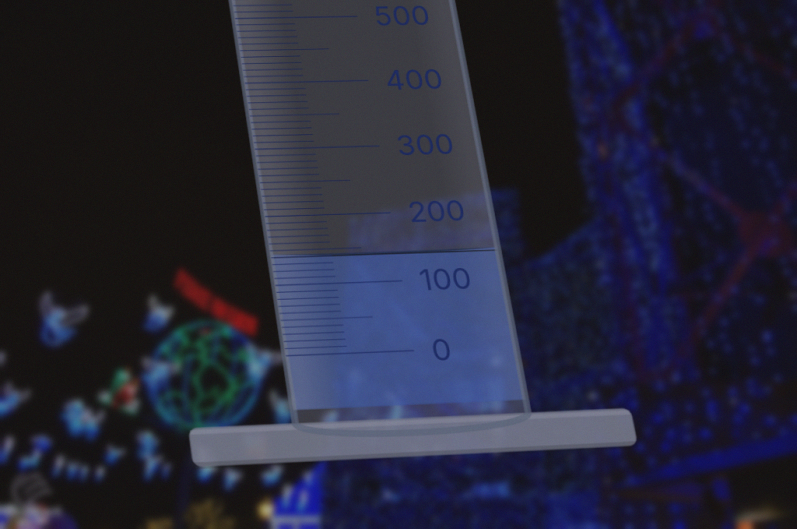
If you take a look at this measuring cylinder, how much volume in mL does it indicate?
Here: 140 mL
